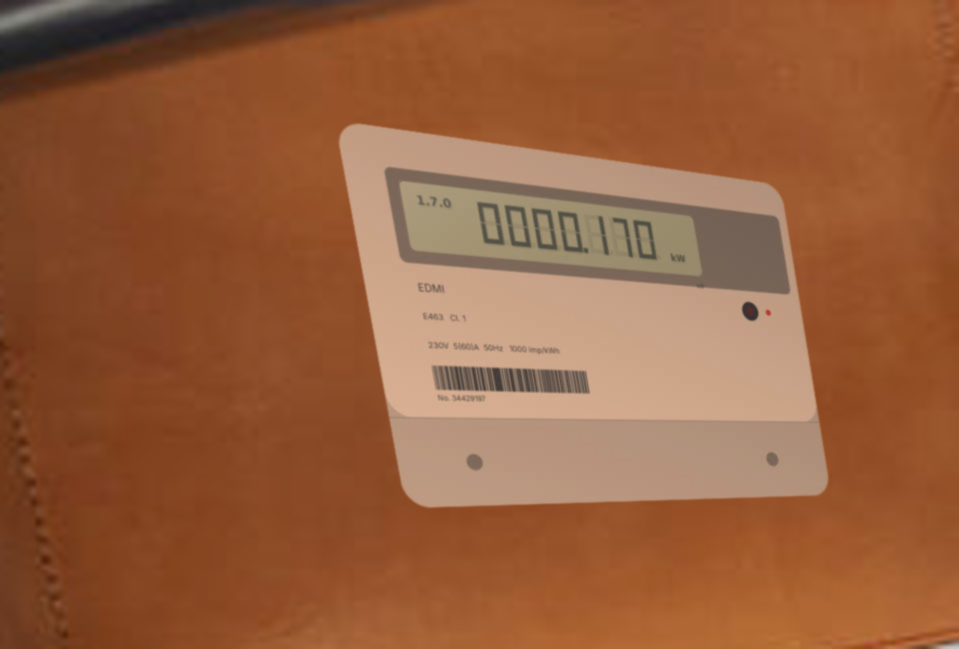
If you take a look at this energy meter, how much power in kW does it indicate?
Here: 0.170 kW
